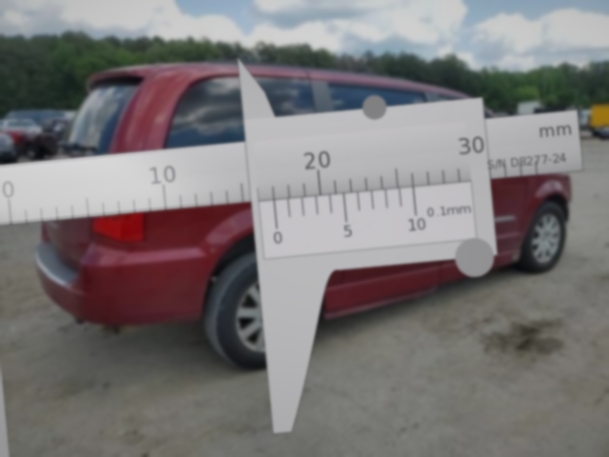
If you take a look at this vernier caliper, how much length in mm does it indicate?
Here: 17.0 mm
